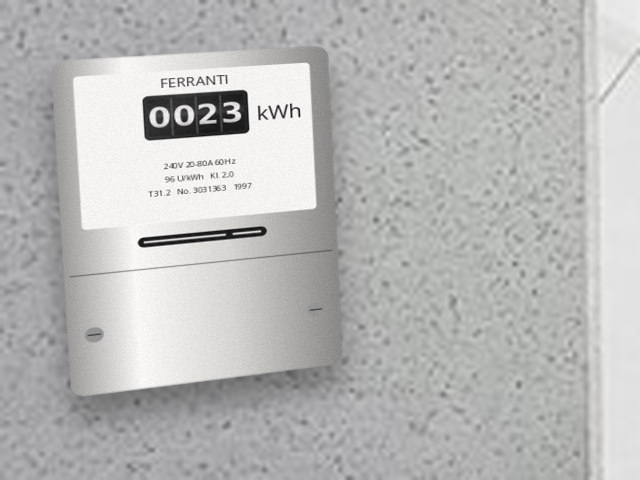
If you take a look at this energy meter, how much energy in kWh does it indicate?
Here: 23 kWh
